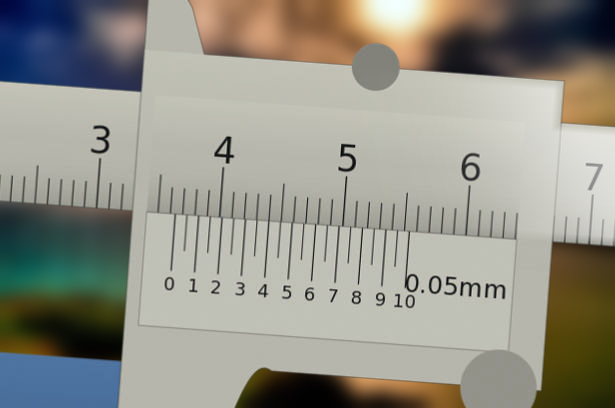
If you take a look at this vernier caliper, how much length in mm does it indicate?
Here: 36.4 mm
